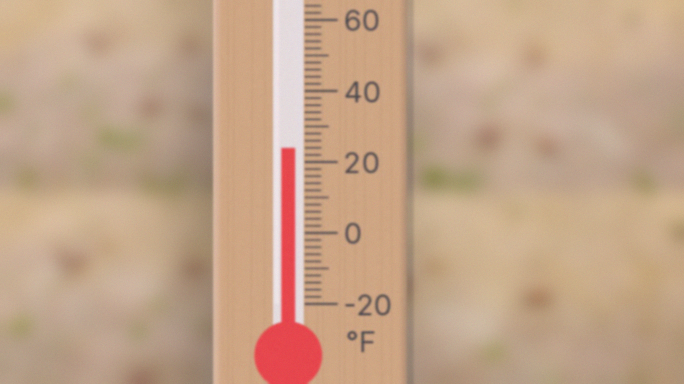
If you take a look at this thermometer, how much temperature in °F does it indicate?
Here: 24 °F
